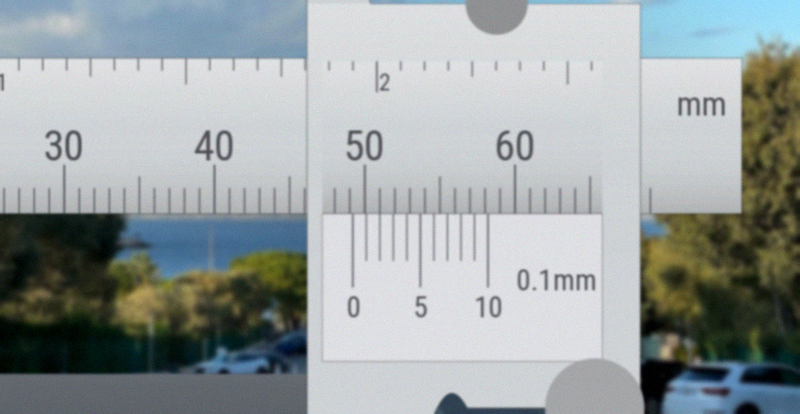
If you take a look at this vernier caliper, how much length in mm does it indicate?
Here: 49.2 mm
